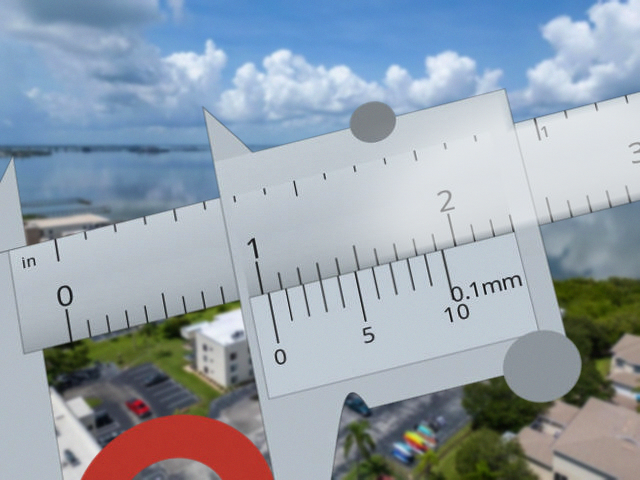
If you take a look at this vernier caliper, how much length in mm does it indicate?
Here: 10.3 mm
